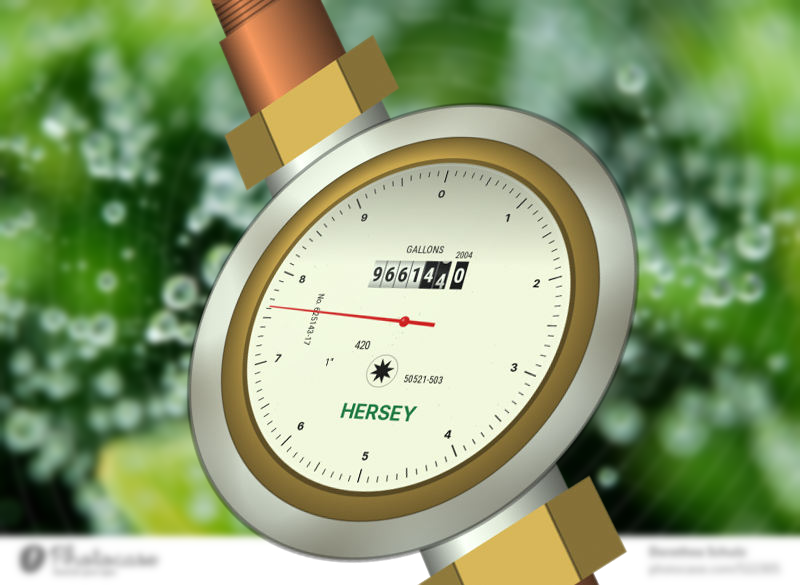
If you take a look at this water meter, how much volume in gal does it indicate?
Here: 9661437.6 gal
